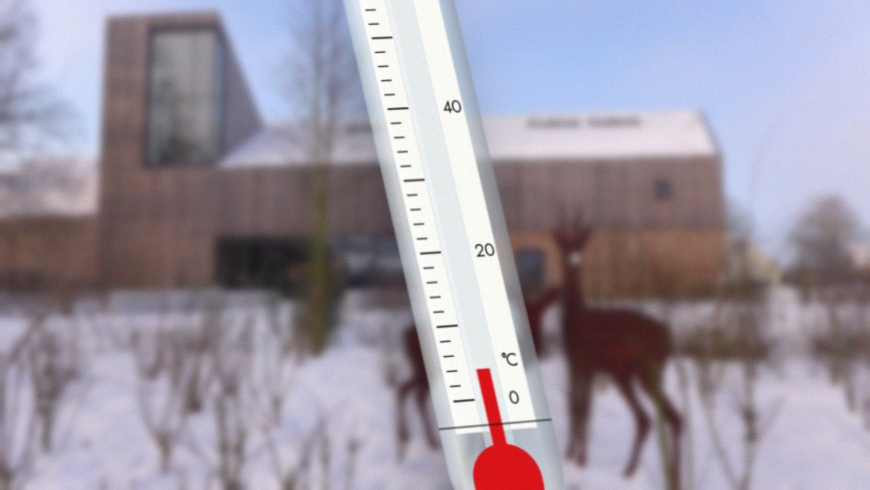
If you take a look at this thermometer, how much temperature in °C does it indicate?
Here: 4 °C
